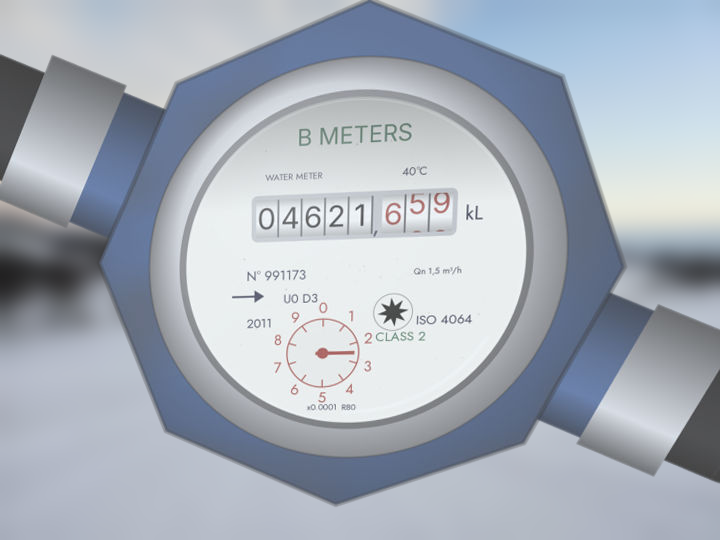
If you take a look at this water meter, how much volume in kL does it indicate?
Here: 4621.6592 kL
